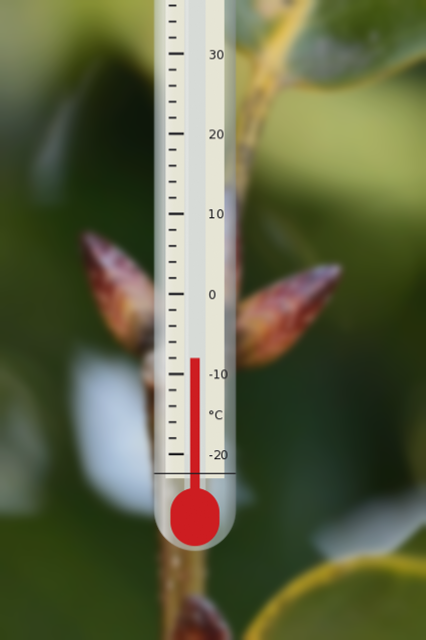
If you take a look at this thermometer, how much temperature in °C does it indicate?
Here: -8 °C
